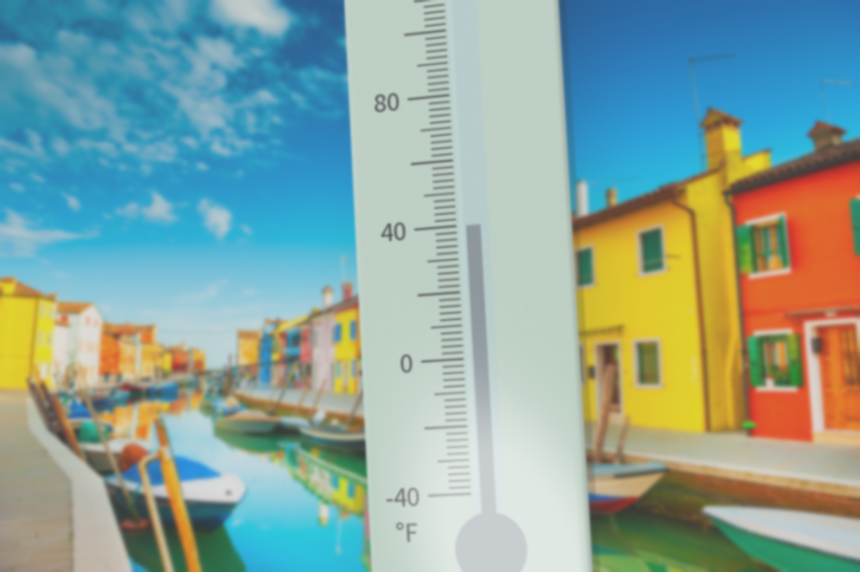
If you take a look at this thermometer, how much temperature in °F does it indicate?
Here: 40 °F
